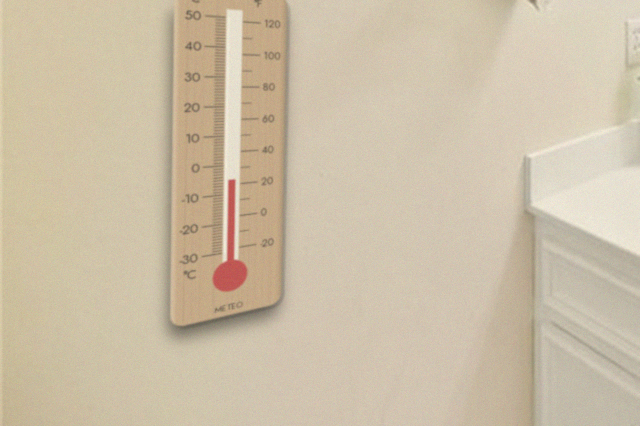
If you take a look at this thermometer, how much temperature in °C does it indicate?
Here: -5 °C
